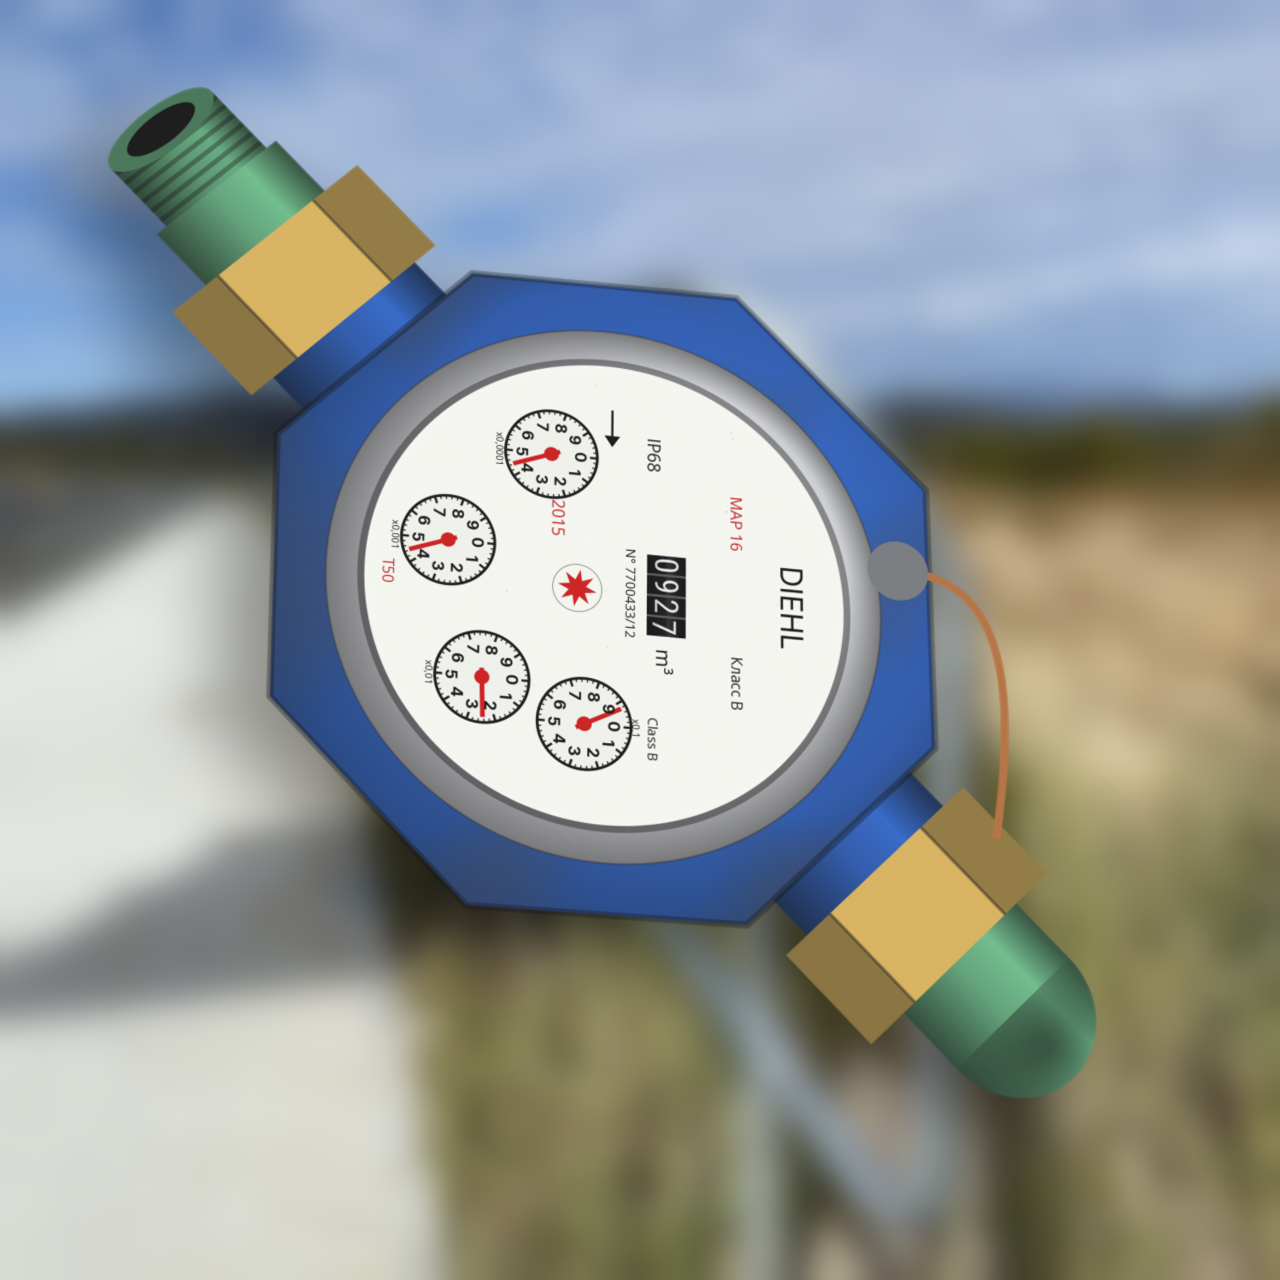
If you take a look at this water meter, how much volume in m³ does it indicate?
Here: 926.9244 m³
